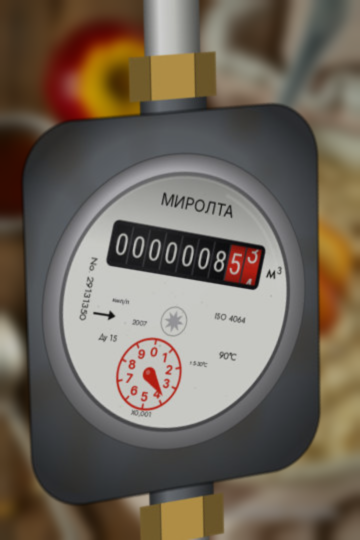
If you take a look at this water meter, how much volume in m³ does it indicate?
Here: 8.533 m³
